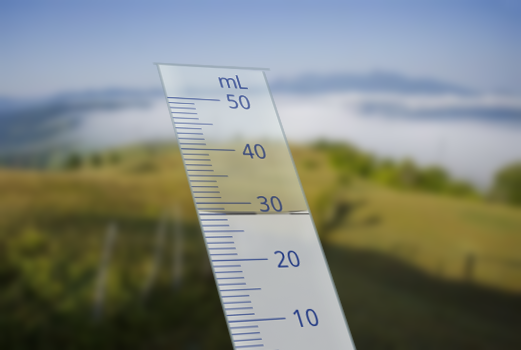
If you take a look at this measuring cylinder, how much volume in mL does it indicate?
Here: 28 mL
